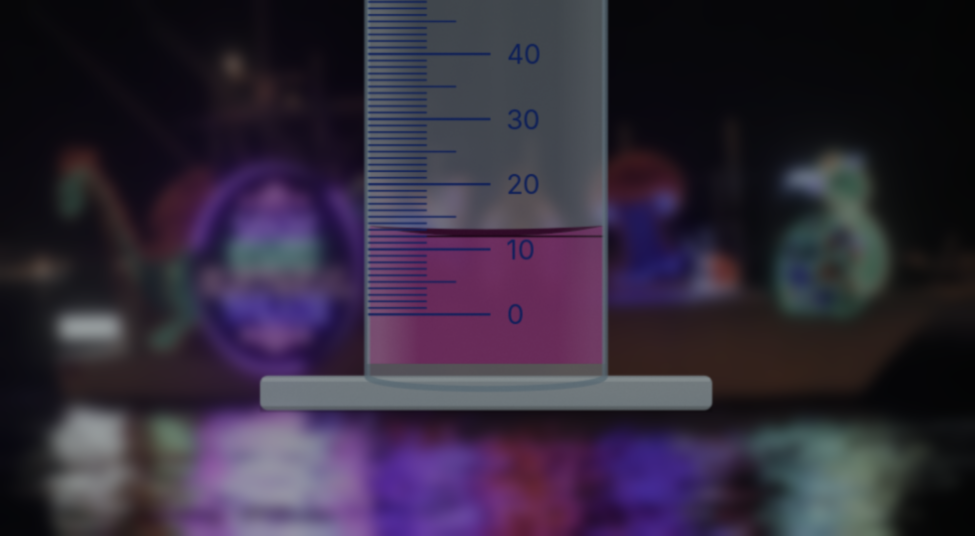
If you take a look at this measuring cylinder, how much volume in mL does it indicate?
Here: 12 mL
